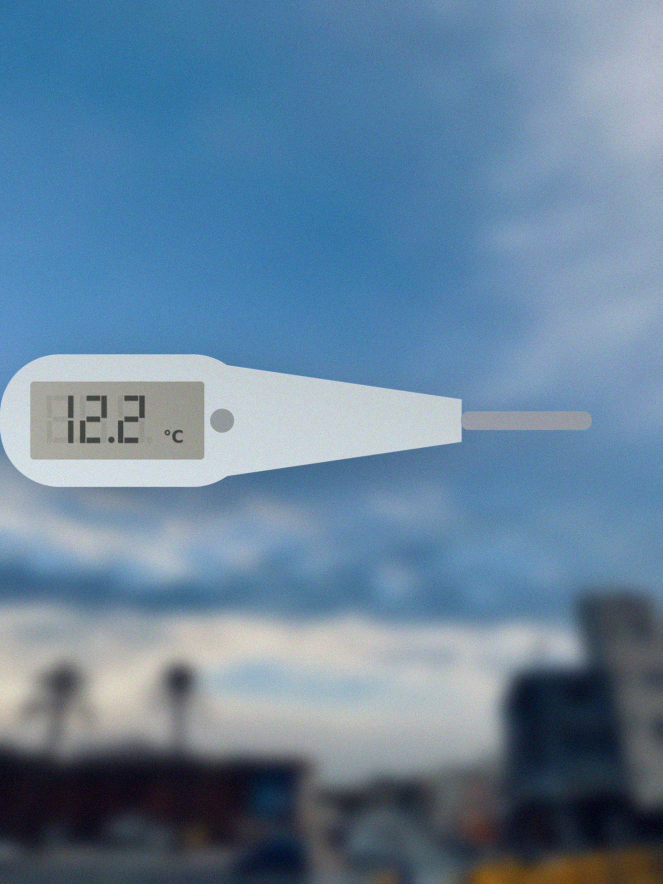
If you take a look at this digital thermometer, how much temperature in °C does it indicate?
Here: 12.2 °C
